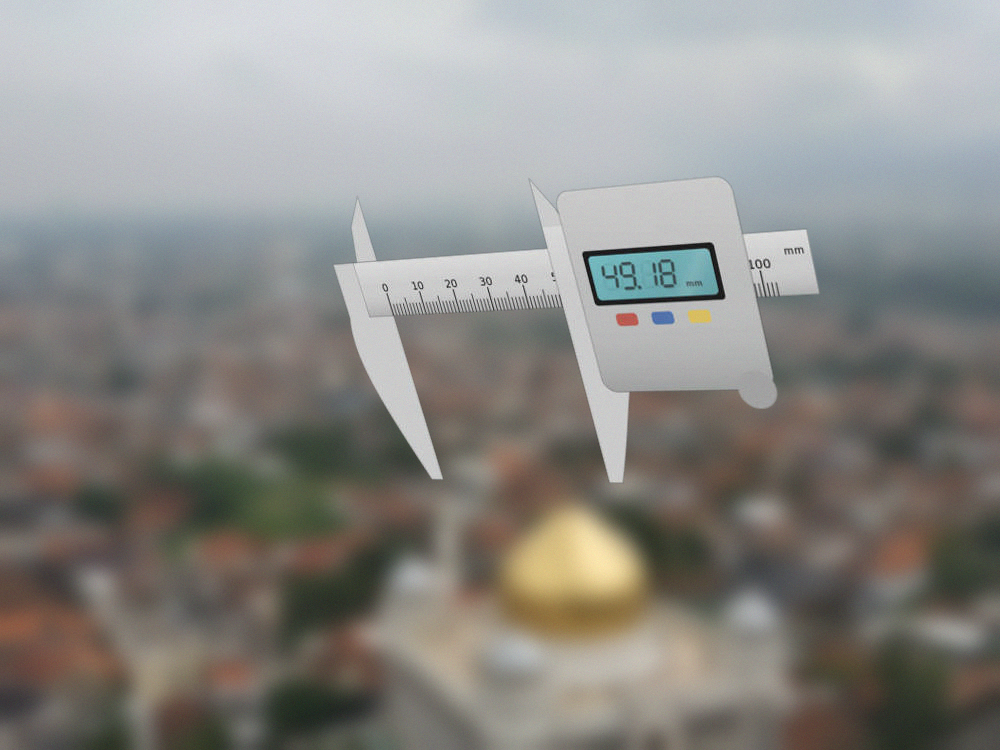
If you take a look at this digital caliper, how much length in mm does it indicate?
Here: 49.18 mm
